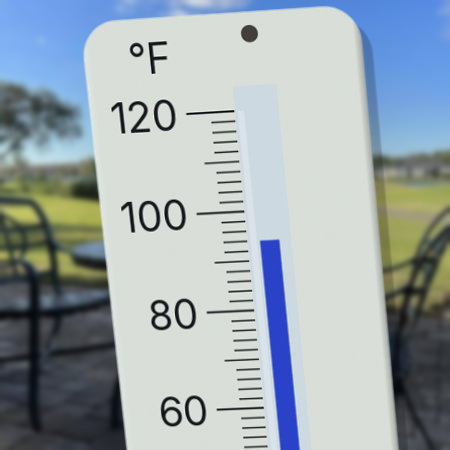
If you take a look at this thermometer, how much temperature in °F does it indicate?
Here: 94 °F
